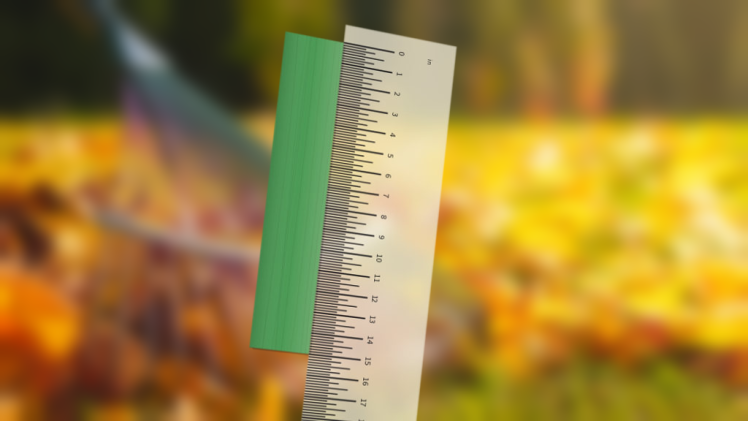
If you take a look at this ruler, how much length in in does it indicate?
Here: 15 in
